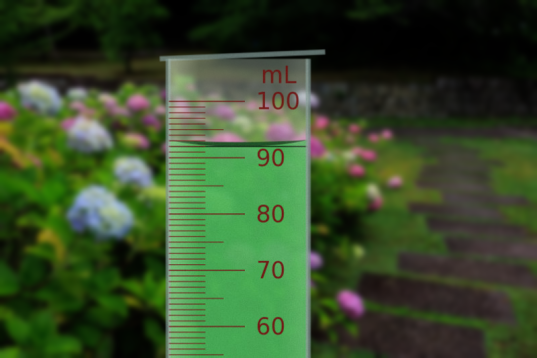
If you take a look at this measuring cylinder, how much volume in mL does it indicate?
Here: 92 mL
